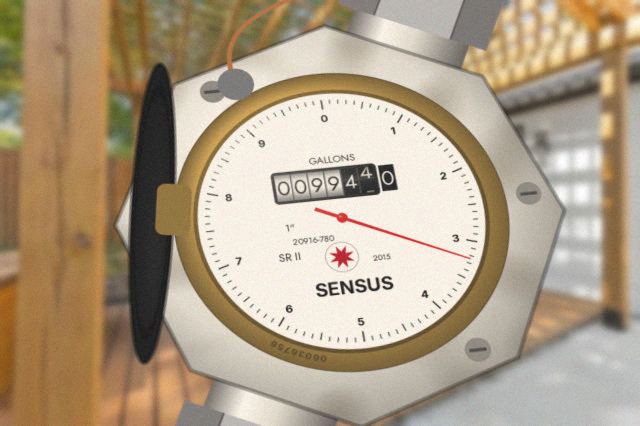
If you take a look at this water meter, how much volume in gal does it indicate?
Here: 99443.2 gal
